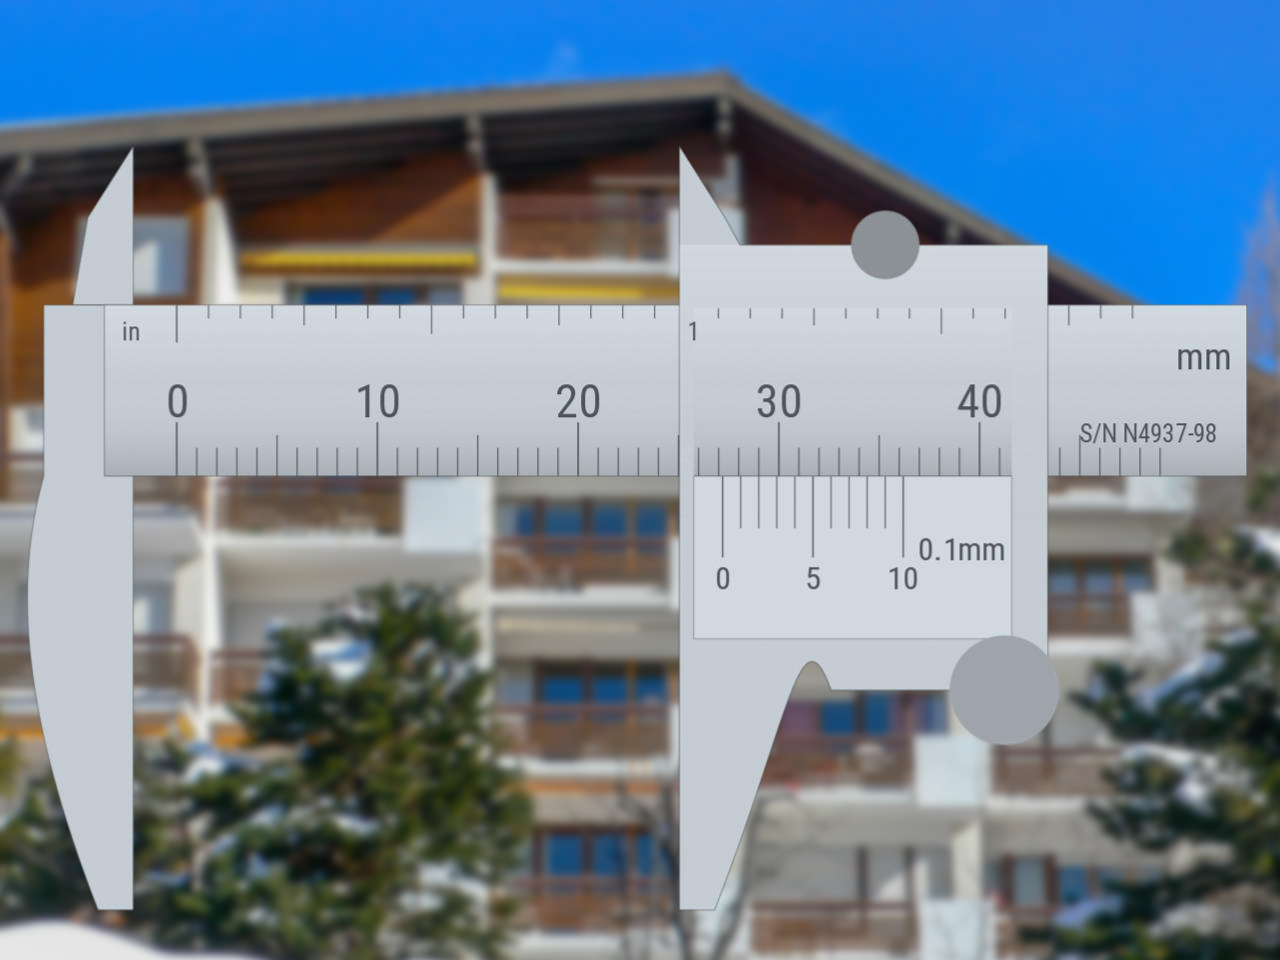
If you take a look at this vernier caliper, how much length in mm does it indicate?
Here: 27.2 mm
